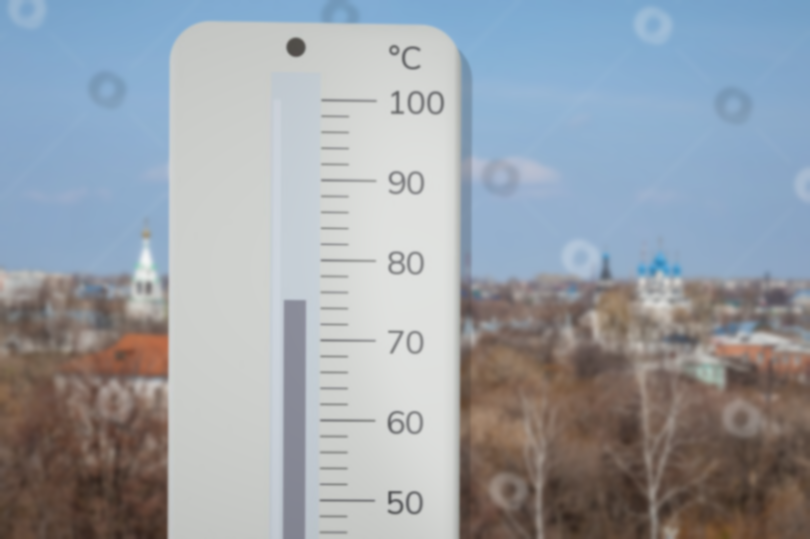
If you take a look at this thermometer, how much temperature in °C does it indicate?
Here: 75 °C
